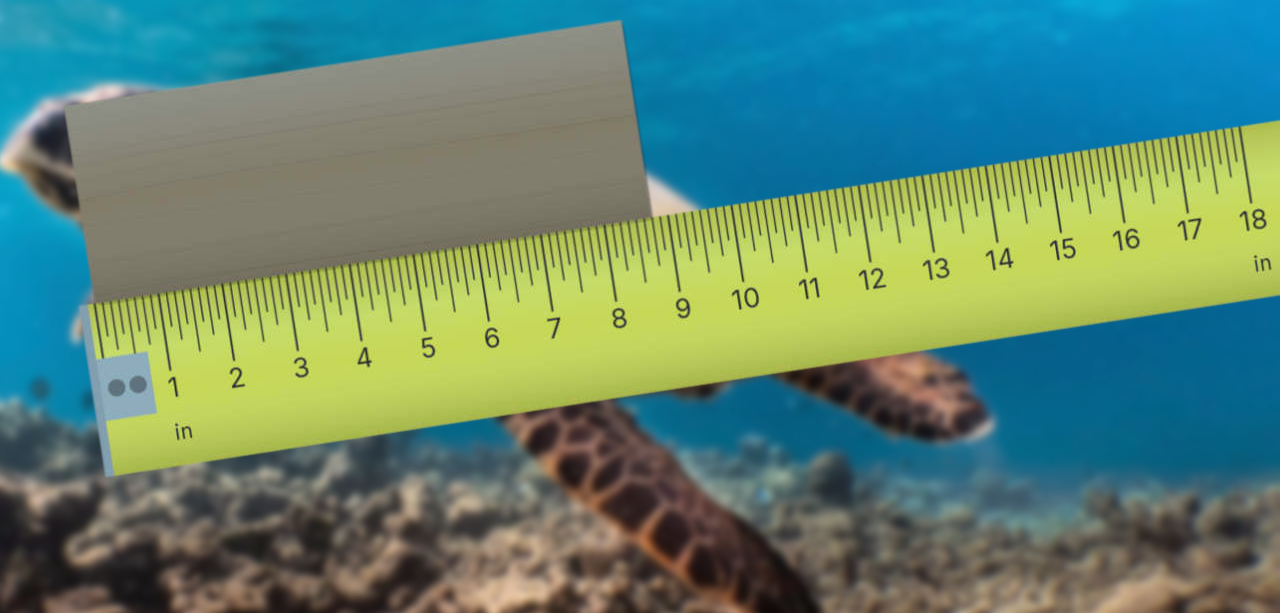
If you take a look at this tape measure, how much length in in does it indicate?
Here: 8.75 in
